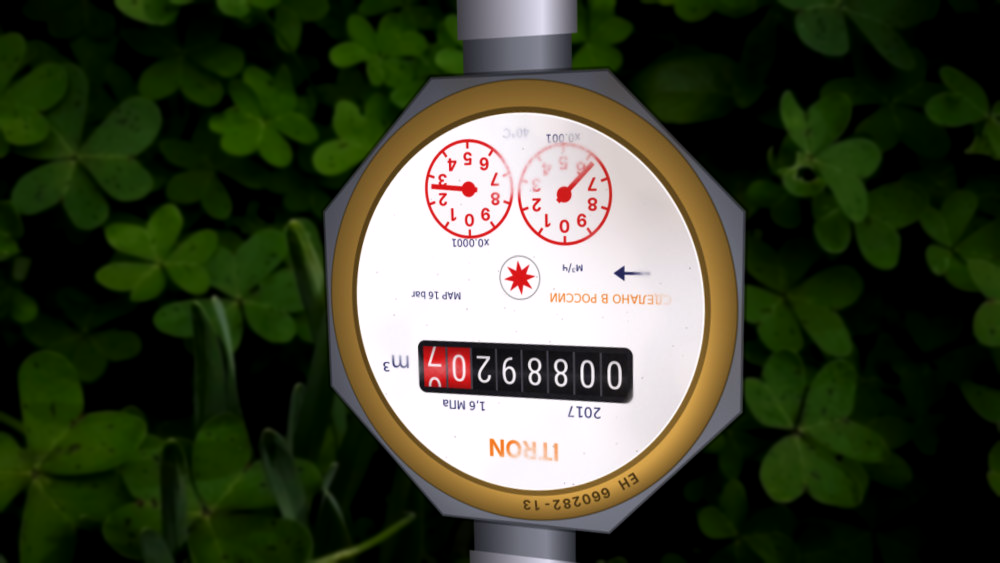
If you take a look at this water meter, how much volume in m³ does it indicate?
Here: 8892.0662 m³
